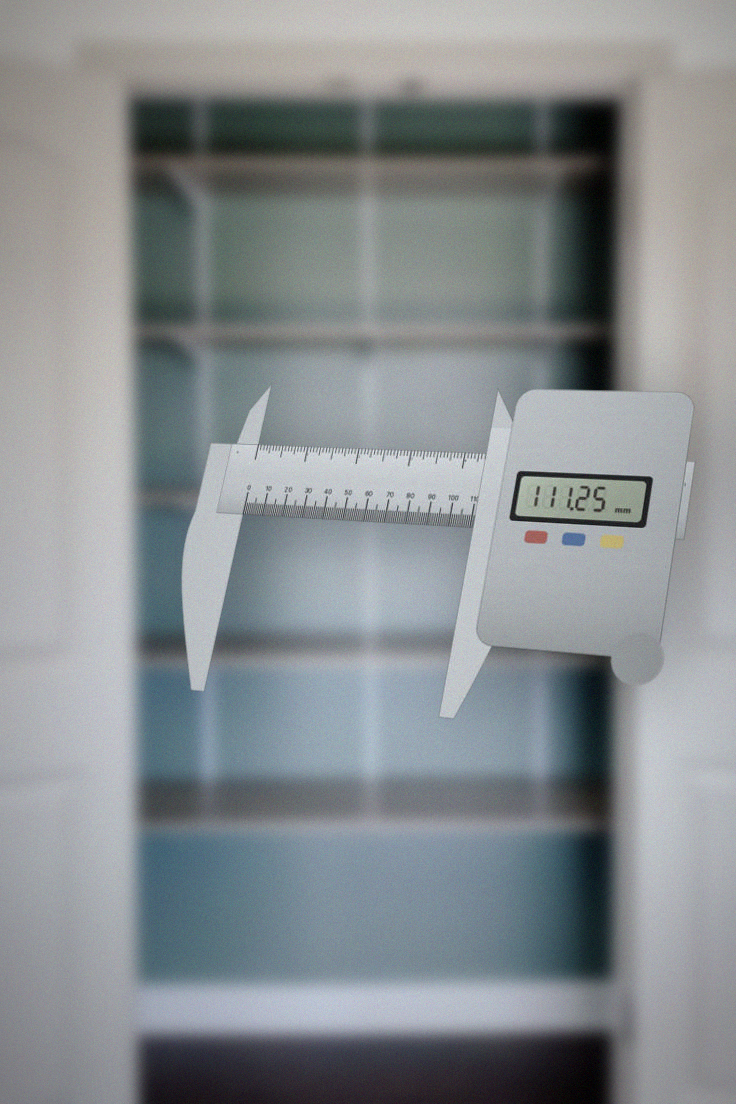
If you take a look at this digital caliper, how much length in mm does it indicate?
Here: 111.25 mm
